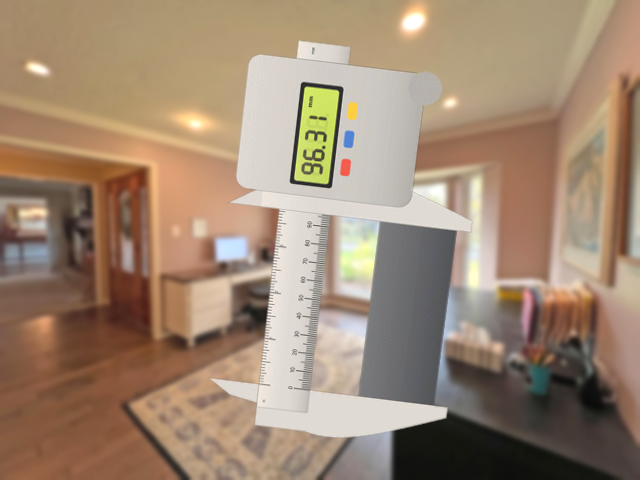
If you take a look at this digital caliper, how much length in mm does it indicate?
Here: 96.31 mm
